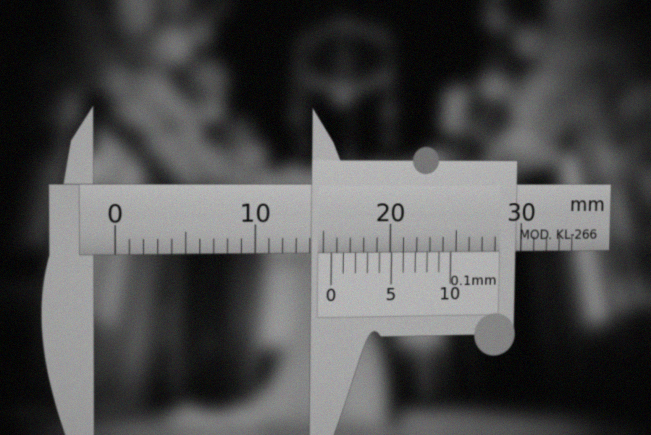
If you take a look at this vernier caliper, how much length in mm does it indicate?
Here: 15.6 mm
